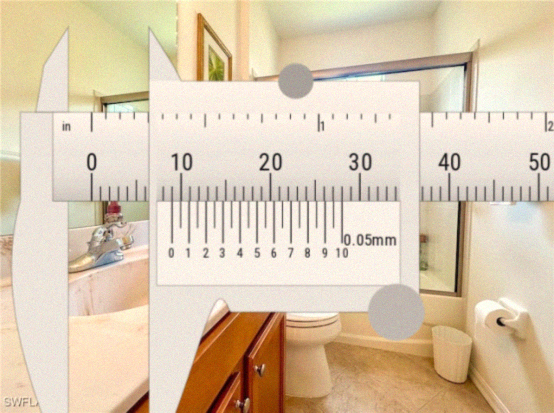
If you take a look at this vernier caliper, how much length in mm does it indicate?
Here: 9.0 mm
